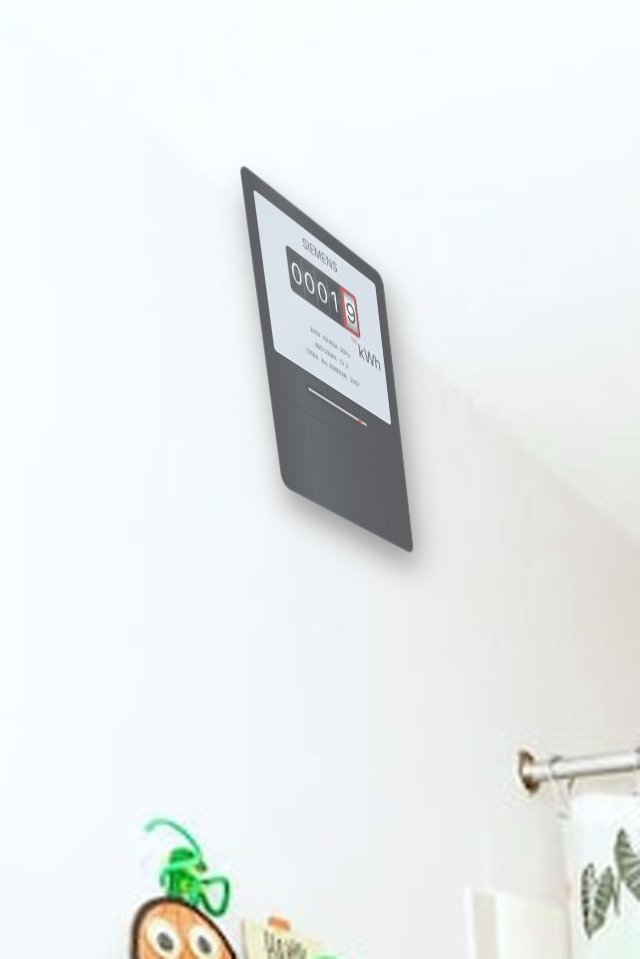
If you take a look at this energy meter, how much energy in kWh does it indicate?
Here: 1.9 kWh
